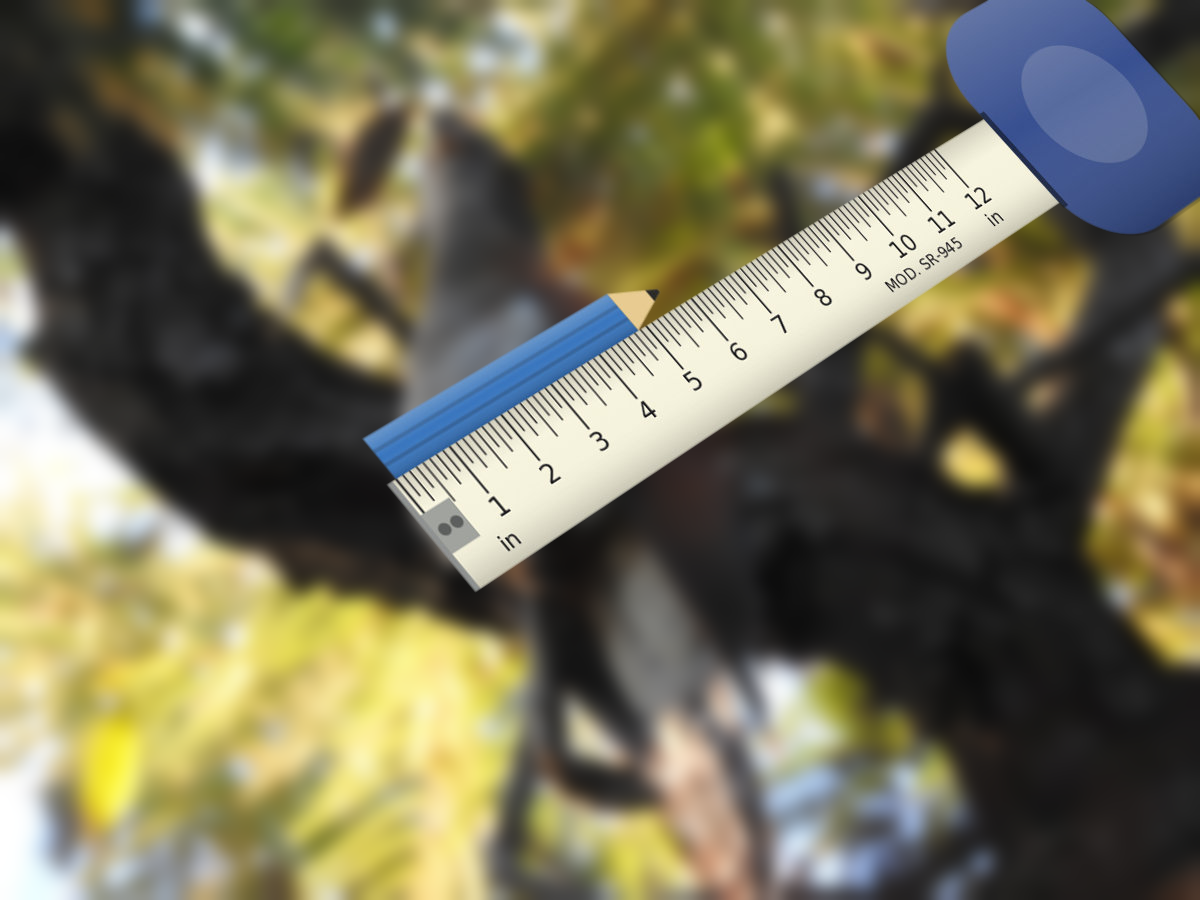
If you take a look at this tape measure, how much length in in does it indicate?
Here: 5.625 in
